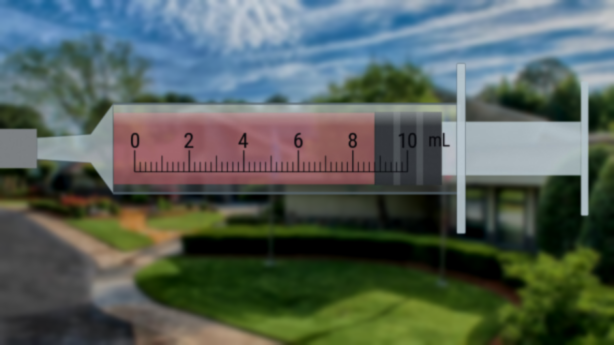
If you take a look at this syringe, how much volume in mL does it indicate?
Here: 8.8 mL
